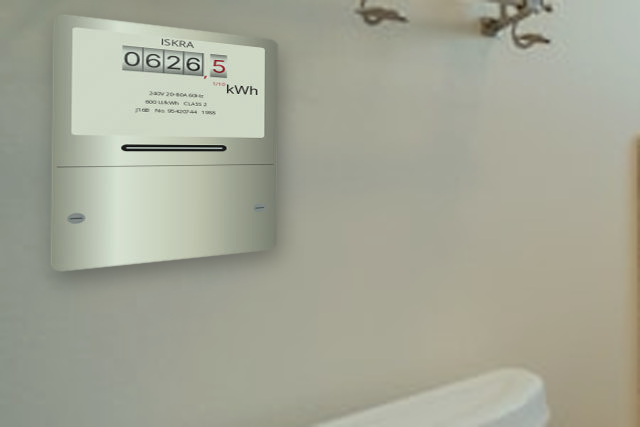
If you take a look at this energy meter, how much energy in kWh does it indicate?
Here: 626.5 kWh
